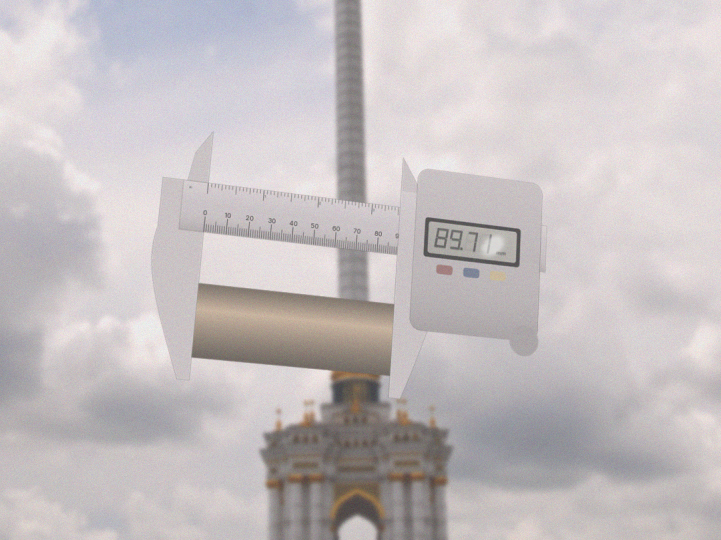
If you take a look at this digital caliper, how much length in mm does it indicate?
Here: 89.71 mm
